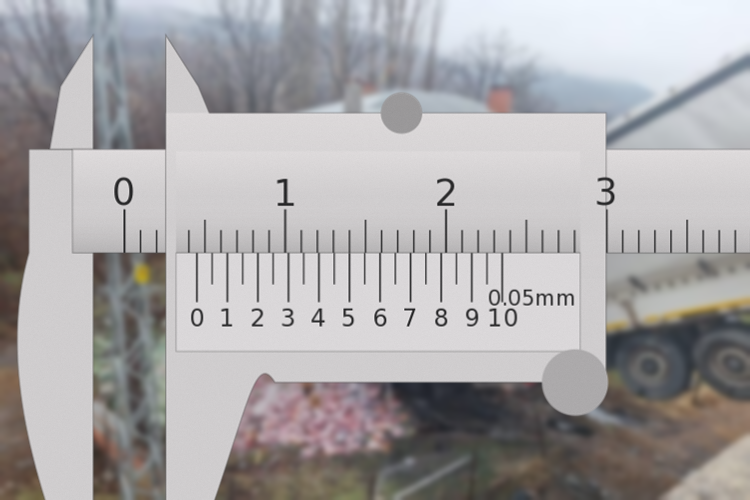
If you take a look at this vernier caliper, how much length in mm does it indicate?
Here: 4.5 mm
